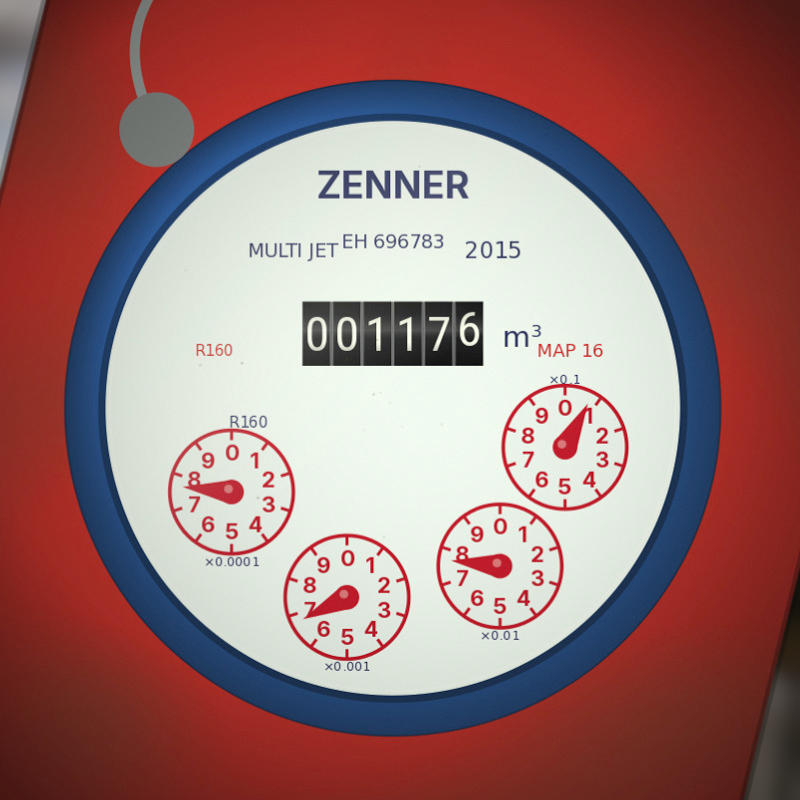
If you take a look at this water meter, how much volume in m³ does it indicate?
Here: 1176.0767 m³
